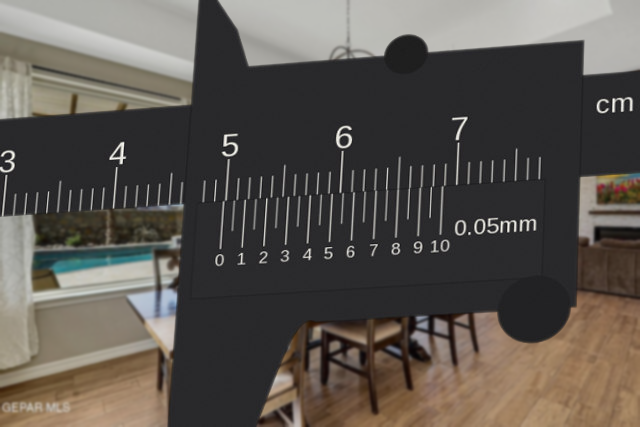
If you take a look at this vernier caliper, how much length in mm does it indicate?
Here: 49.8 mm
